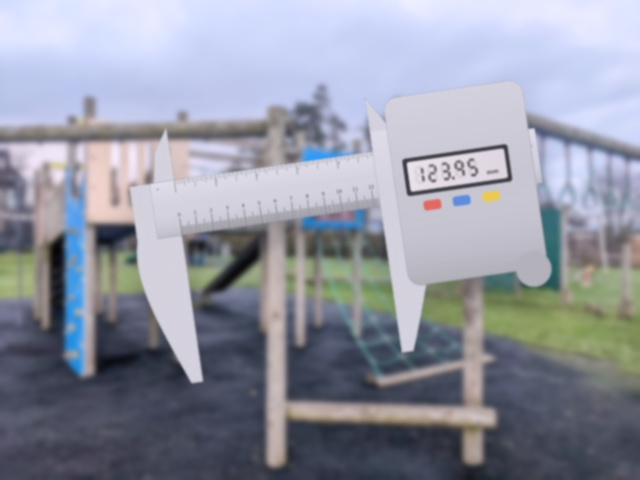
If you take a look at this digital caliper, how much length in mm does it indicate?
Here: 123.95 mm
